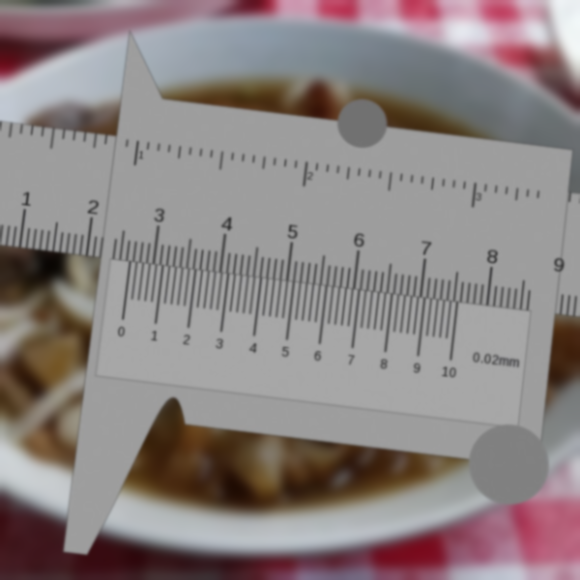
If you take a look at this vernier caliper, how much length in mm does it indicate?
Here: 26.5 mm
